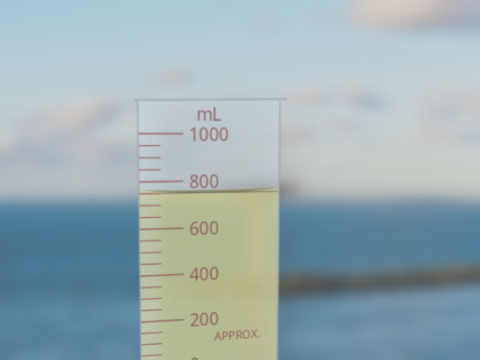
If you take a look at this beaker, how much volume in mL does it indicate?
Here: 750 mL
